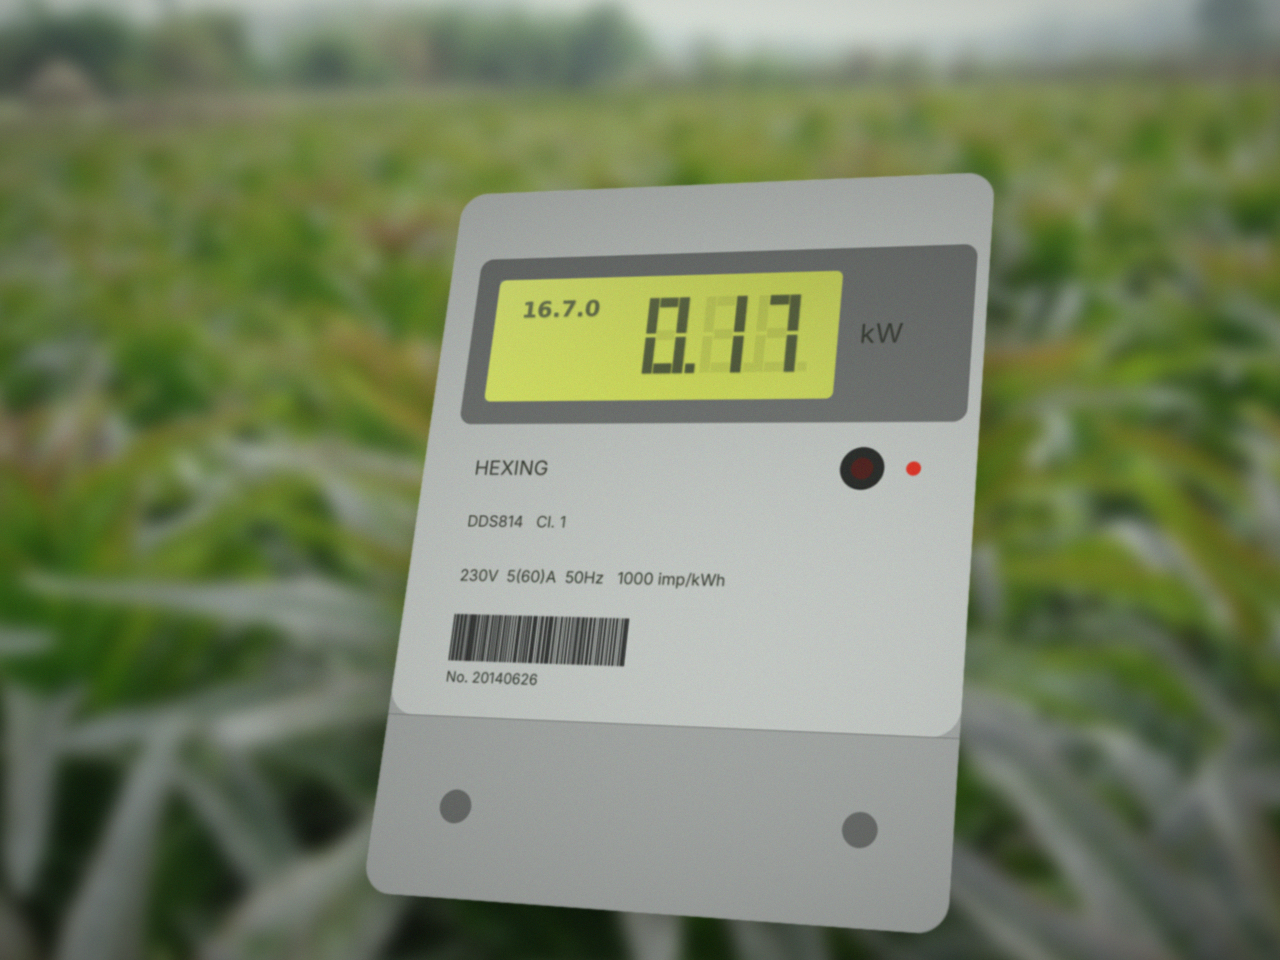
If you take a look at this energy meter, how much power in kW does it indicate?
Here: 0.17 kW
